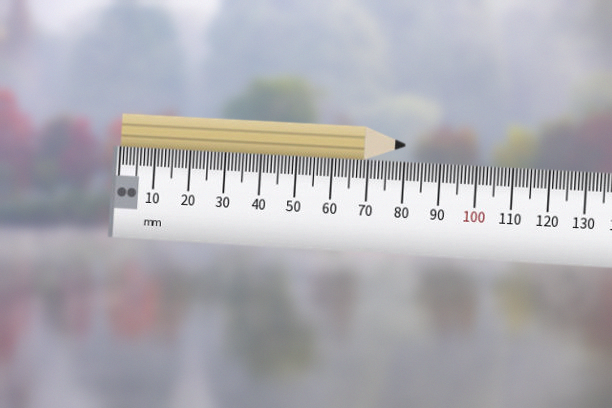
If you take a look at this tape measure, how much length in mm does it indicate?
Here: 80 mm
